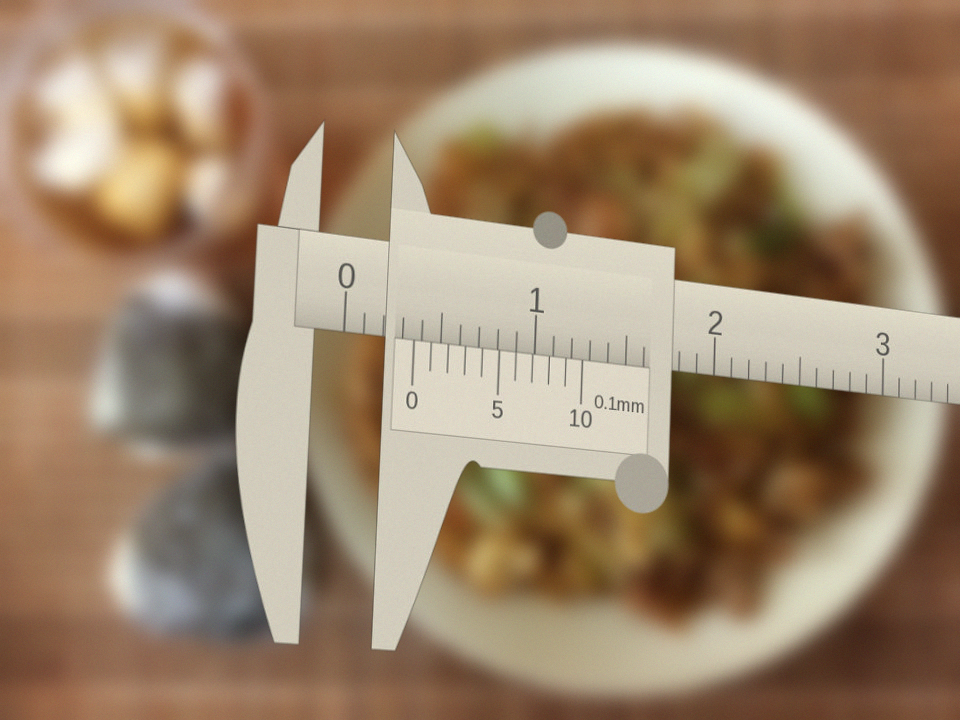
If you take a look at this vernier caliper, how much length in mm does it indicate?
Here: 3.6 mm
